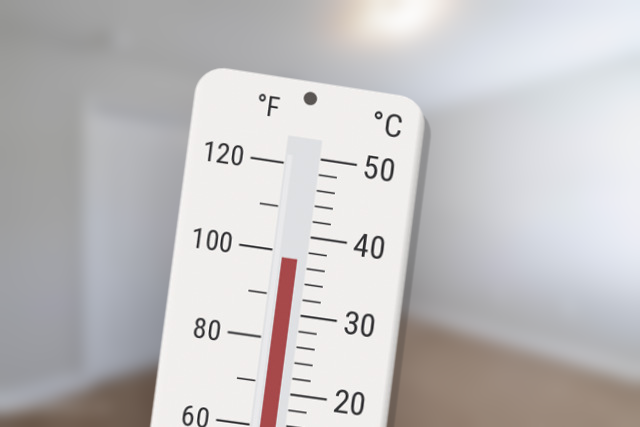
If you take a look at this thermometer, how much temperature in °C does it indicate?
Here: 37 °C
